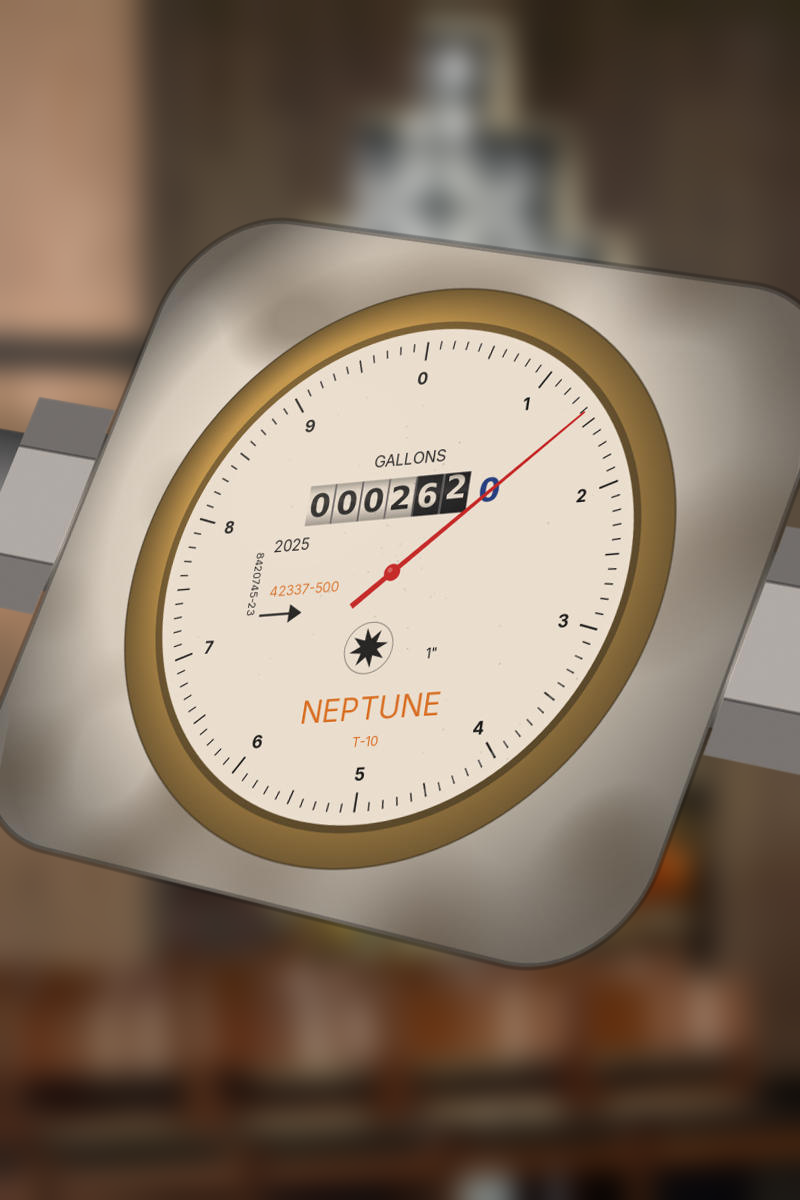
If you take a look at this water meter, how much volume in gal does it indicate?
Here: 2621.4 gal
